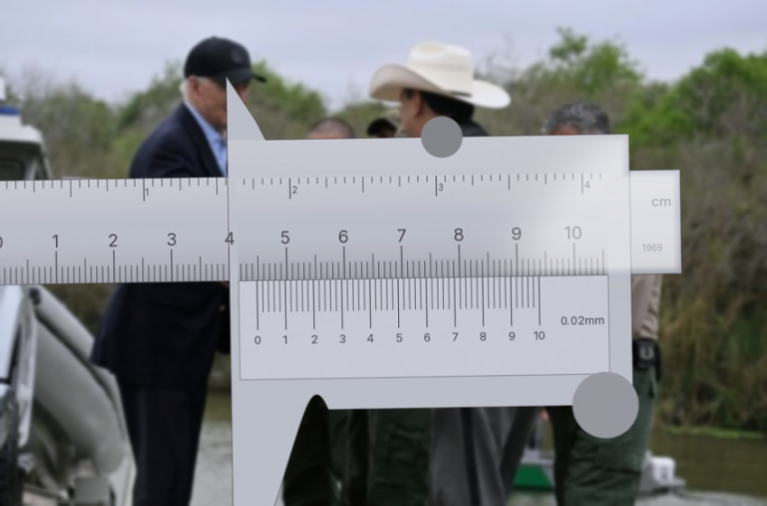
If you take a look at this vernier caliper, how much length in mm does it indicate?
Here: 44.8 mm
